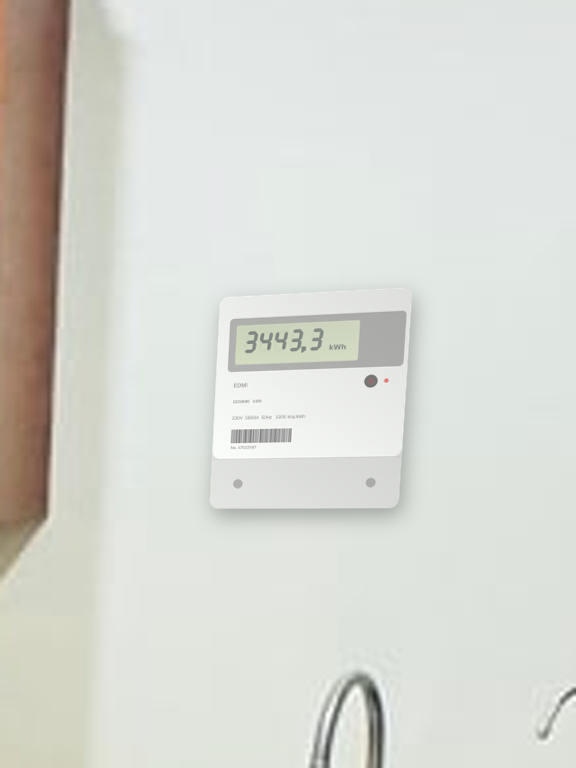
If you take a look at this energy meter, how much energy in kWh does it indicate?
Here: 3443.3 kWh
